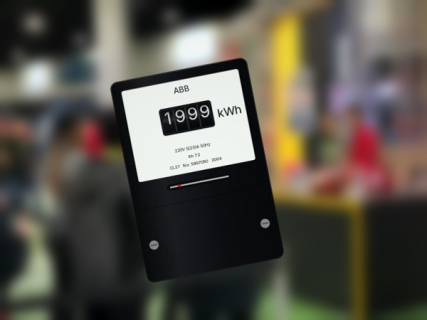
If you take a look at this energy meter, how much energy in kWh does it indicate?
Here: 1999 kWh
